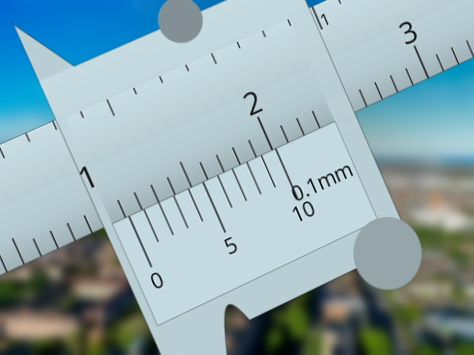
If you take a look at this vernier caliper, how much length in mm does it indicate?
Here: 11.2 mm
